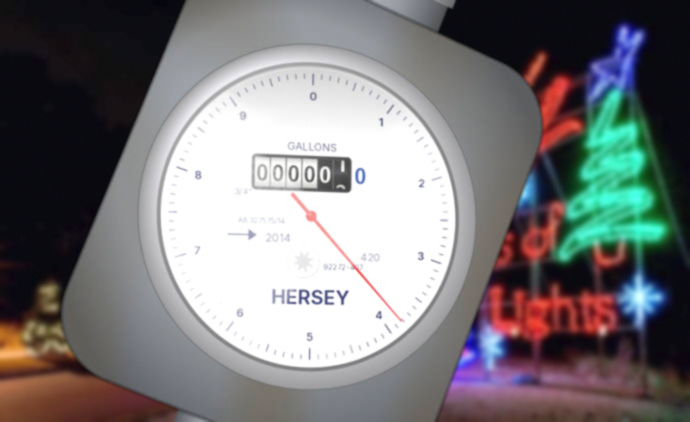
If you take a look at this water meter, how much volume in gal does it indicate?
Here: 13.8 gal
